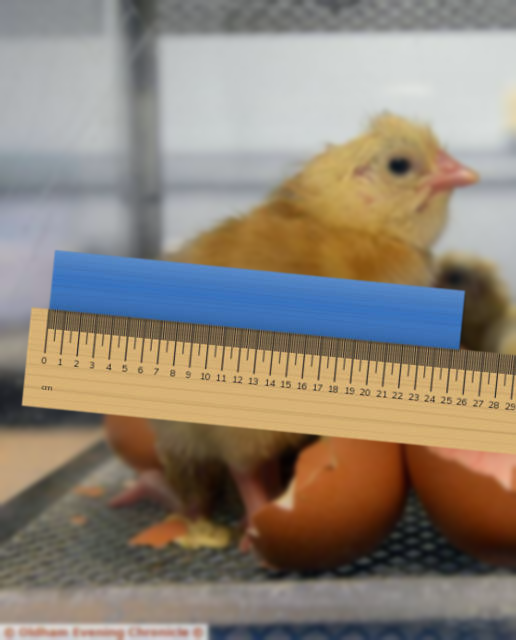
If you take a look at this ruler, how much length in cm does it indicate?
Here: 25.5 cm
